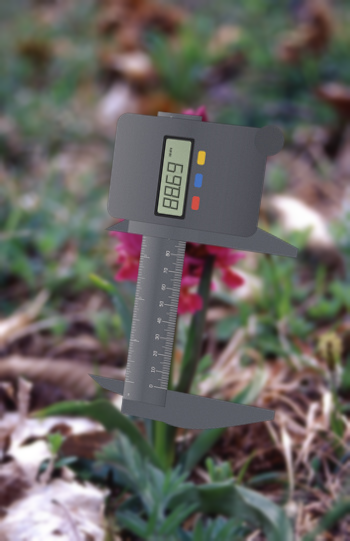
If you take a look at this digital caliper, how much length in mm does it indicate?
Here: 88.69 mm
